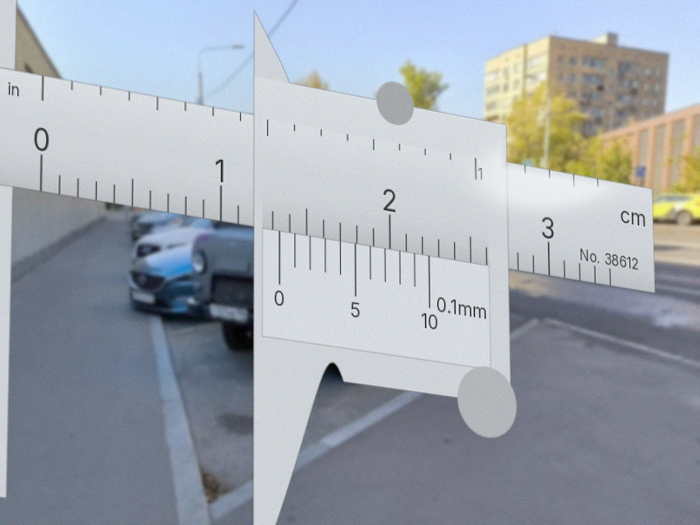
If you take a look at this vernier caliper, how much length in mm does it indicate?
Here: 13.4 mm
